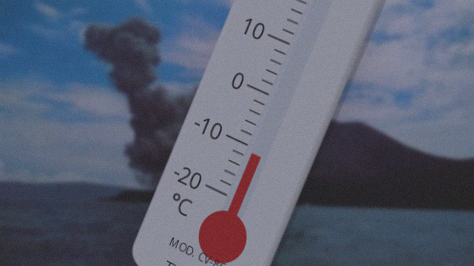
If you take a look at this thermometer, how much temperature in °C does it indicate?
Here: -11 °C
